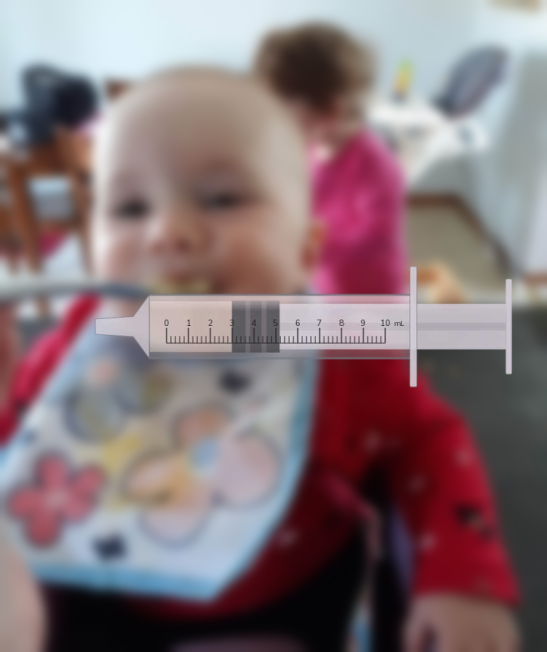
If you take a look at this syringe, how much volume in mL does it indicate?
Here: 3 mL
